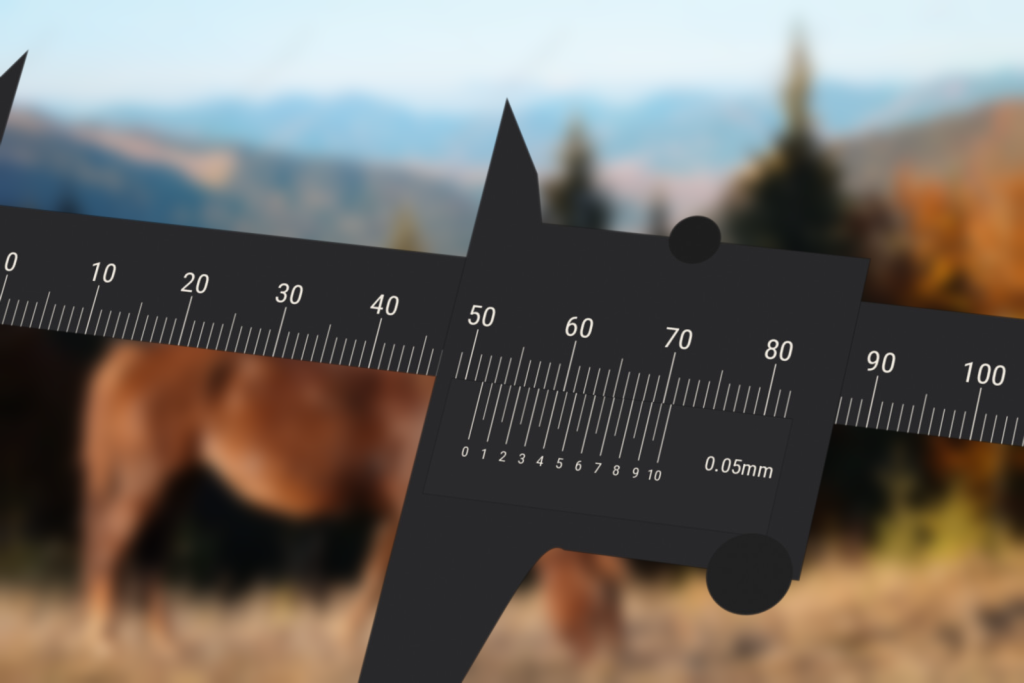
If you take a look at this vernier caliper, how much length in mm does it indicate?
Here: 51.8 mm
